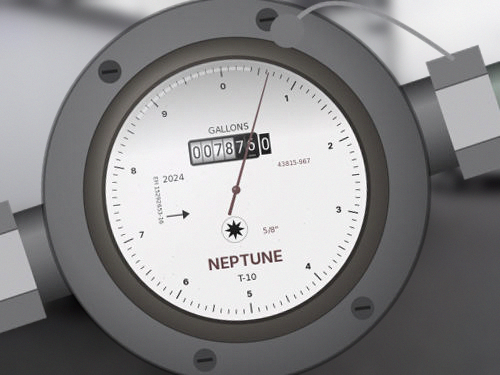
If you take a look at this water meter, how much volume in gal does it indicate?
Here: 78760.6 gal
